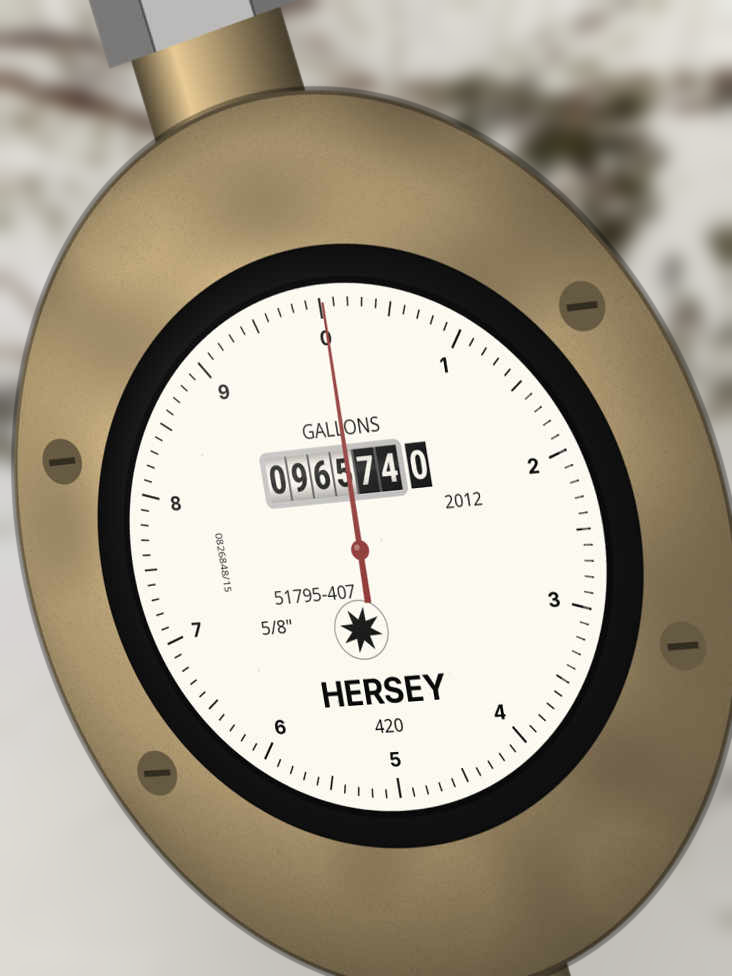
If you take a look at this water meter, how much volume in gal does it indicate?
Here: 965740.0 gal
